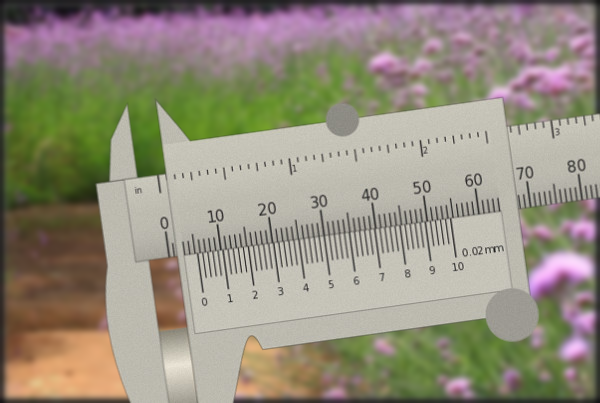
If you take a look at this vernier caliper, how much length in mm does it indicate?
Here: 5.5 mm
